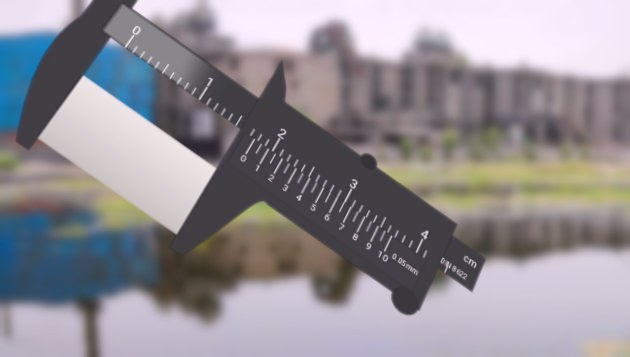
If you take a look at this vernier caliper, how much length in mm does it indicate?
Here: 17.6 mm
